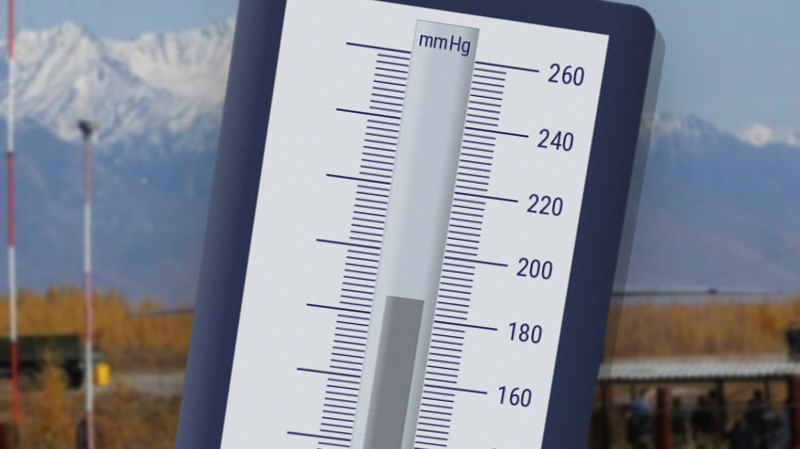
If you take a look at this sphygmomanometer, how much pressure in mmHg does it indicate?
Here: 186 mmHg
